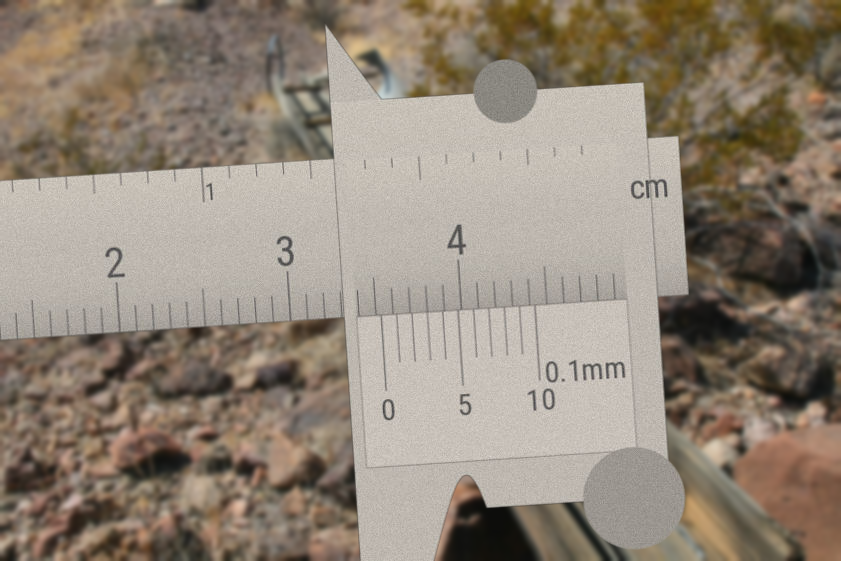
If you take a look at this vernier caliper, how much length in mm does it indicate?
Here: 35.3 mm
